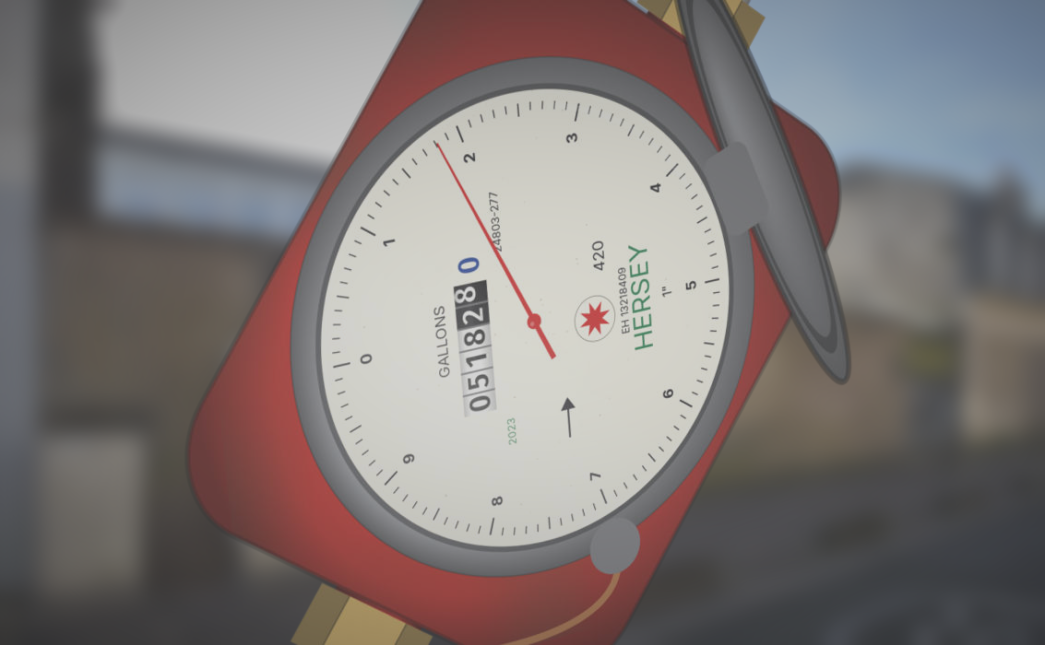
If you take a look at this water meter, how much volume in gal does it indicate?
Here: 518281.8 gal
